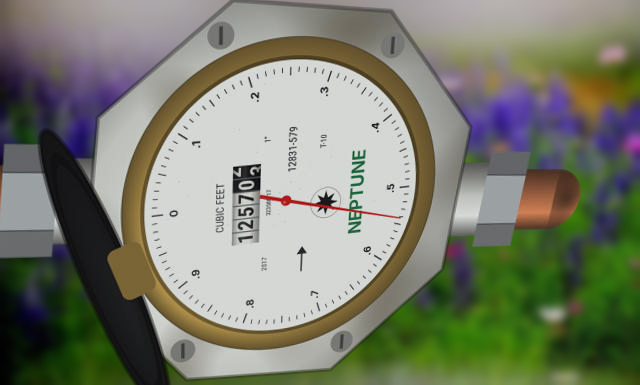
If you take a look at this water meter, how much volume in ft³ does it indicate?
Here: 125702.54 ft³
